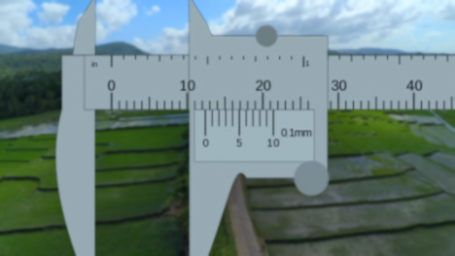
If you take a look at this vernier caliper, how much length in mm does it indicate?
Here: 12.4 mm
